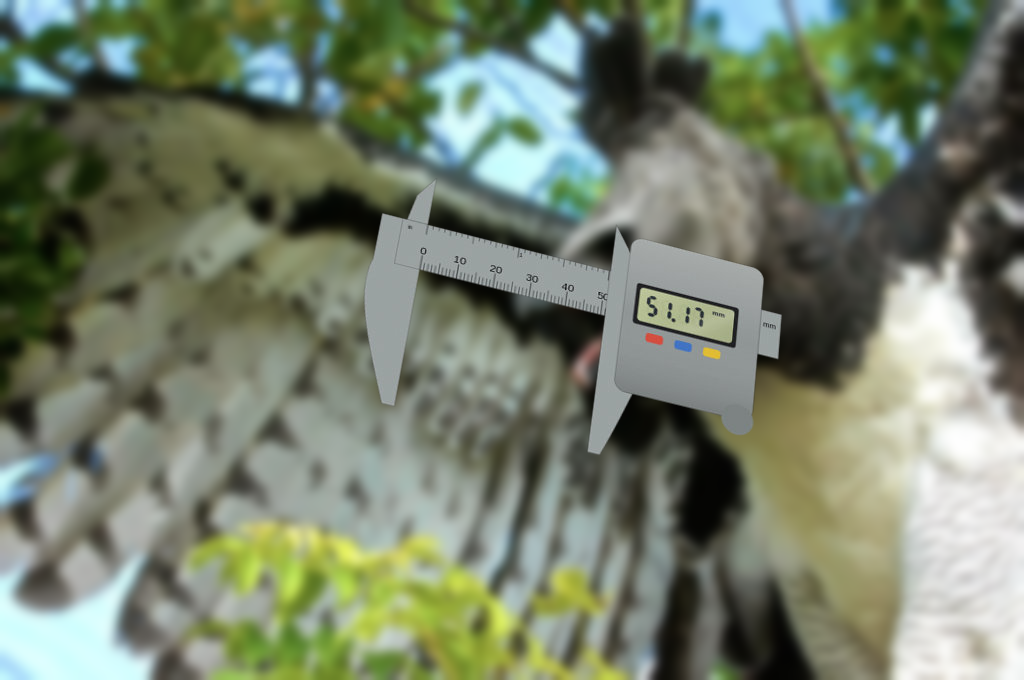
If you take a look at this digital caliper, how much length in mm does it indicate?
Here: 51.17 mm
